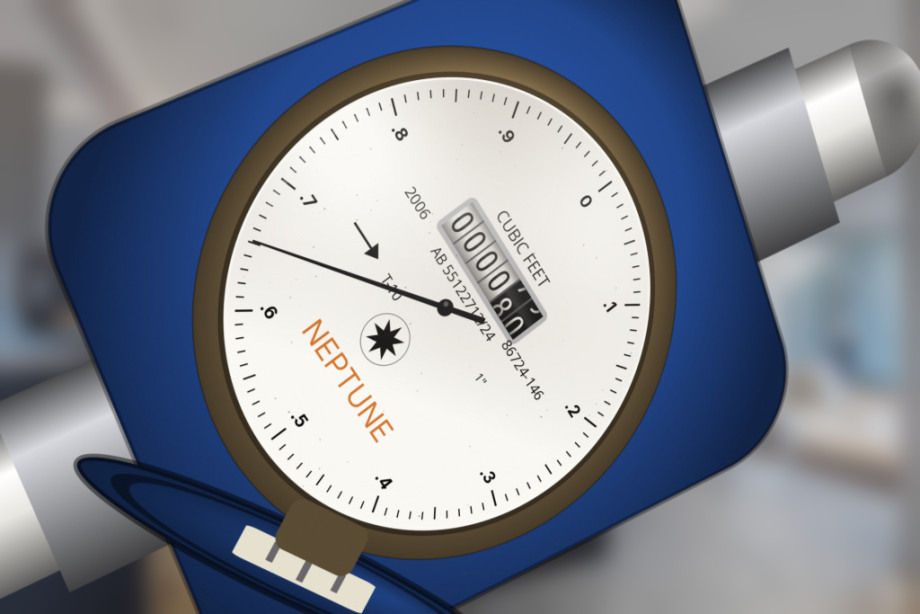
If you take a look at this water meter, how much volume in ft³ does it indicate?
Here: 79.65 ft³
